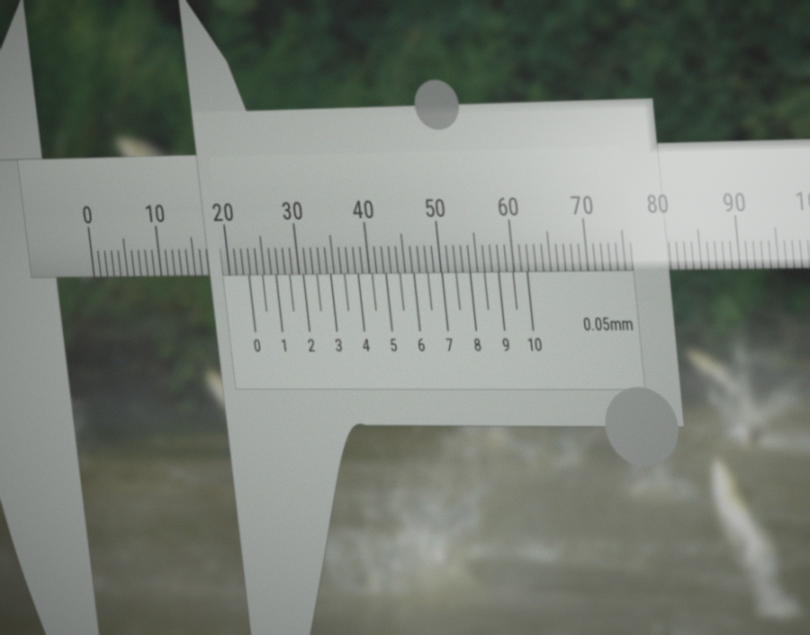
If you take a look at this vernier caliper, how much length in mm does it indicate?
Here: 22.8 mm
